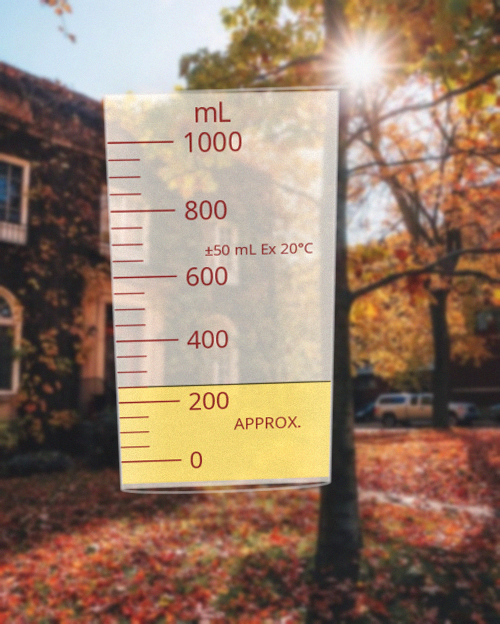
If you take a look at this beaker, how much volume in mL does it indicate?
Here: 250 mL
